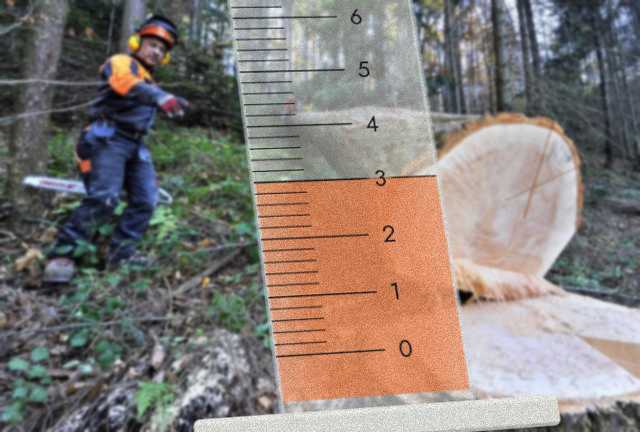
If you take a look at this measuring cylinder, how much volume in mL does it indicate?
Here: 3 mL
